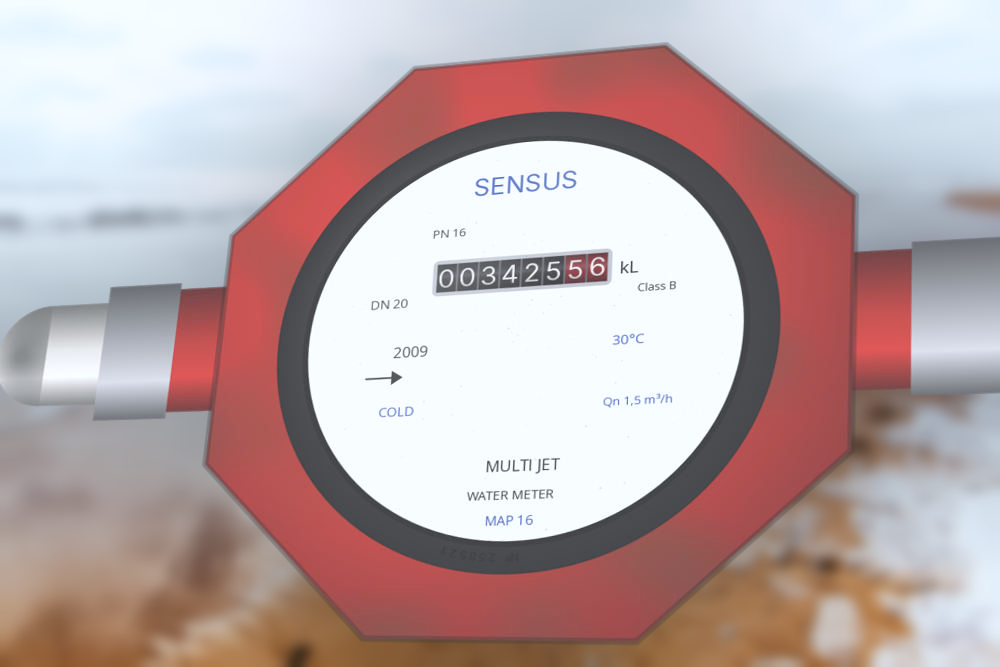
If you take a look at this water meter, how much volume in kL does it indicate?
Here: 3425.56 kL
